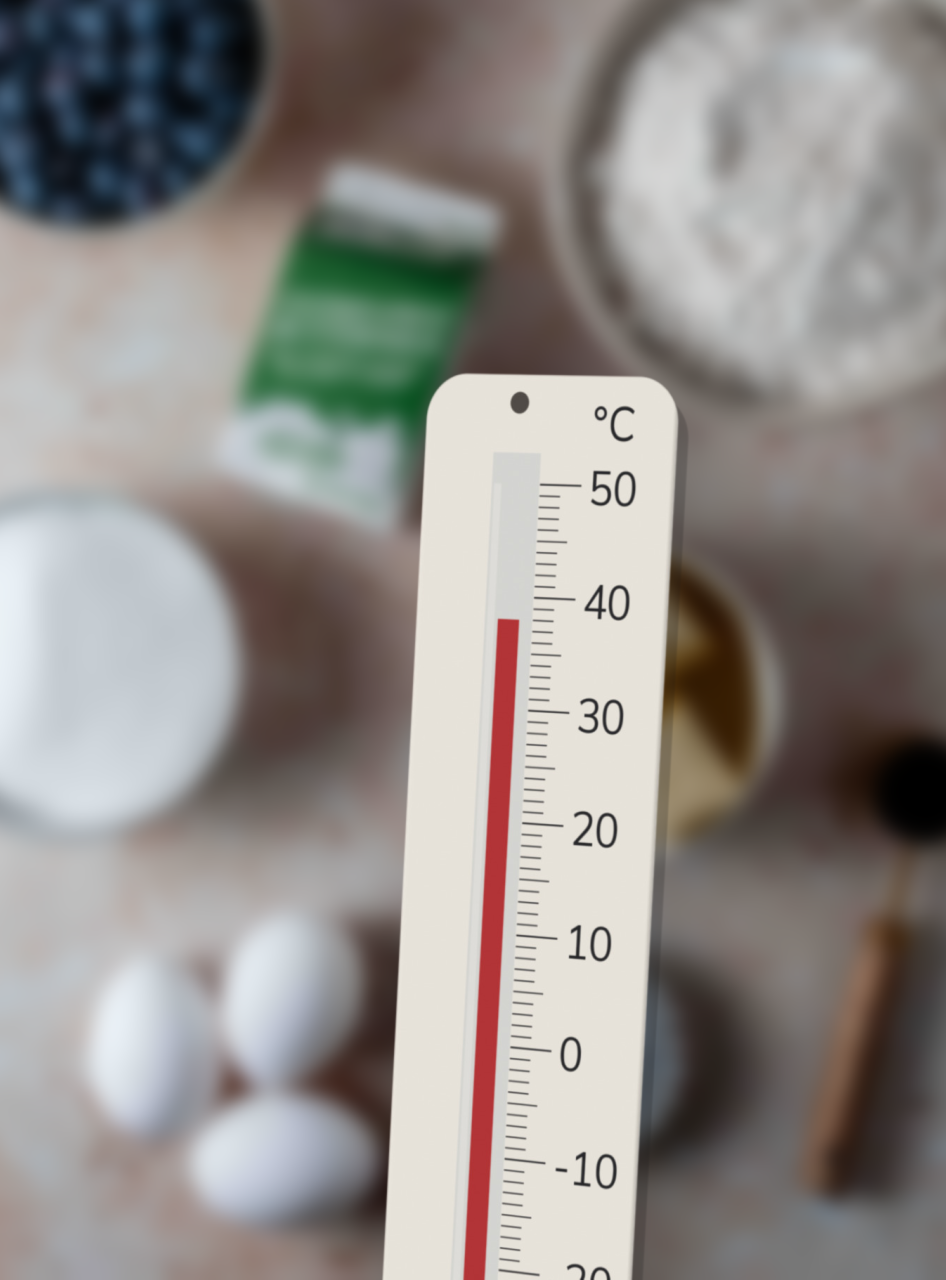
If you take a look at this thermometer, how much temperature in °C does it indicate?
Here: 38 °C
